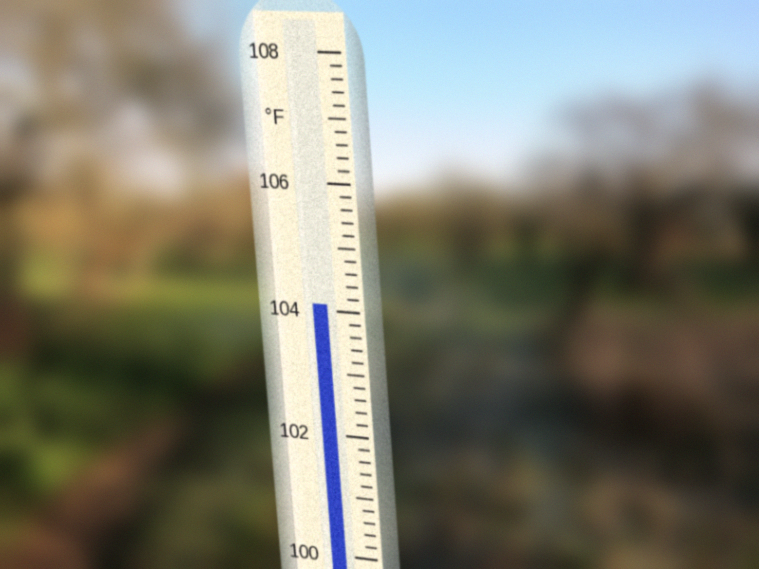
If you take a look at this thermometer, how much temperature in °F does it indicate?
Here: 104.1 °F
